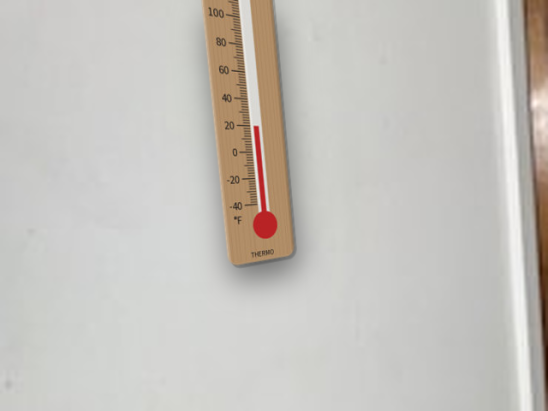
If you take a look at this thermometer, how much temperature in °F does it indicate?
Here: 20 °F
